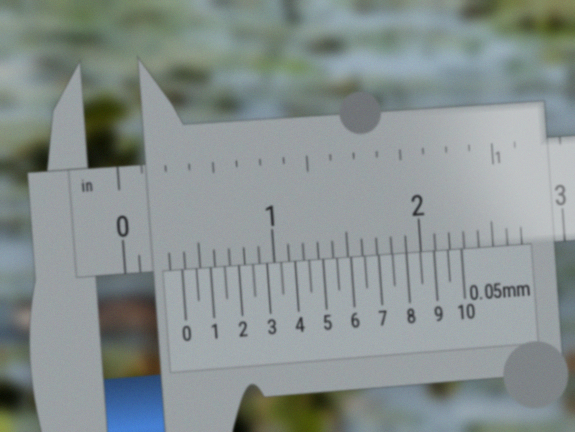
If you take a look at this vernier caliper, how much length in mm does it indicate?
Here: 3.8 mm
